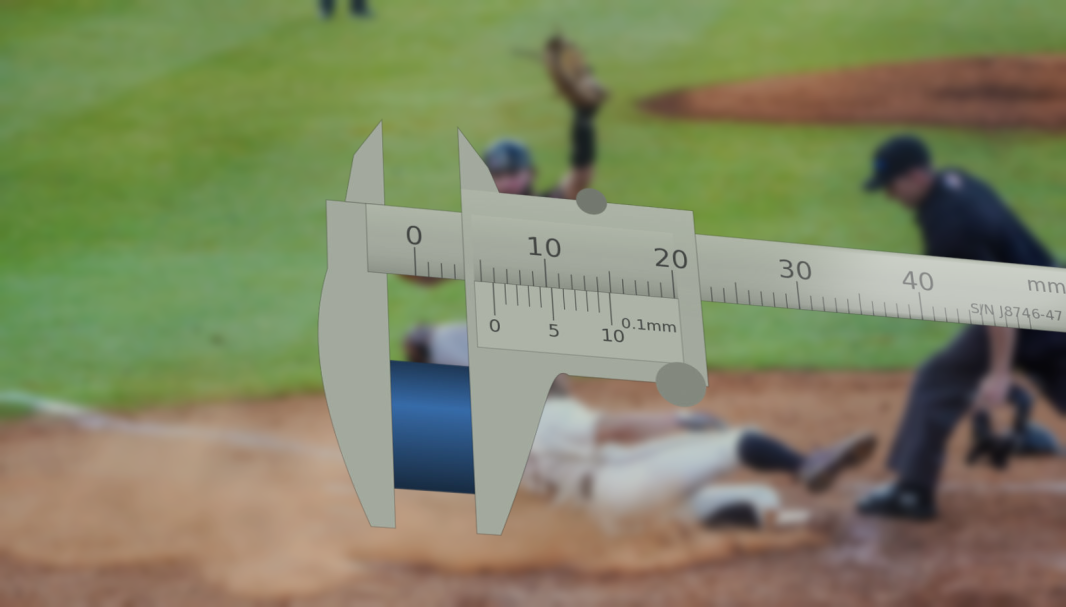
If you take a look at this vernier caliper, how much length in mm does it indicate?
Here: 5.9 mm
